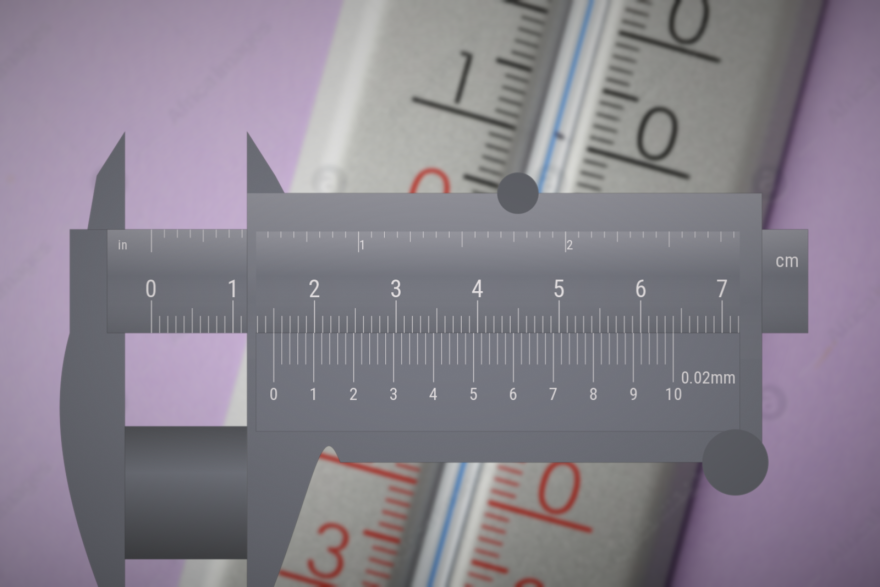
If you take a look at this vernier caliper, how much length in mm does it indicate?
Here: 15.0 mm
